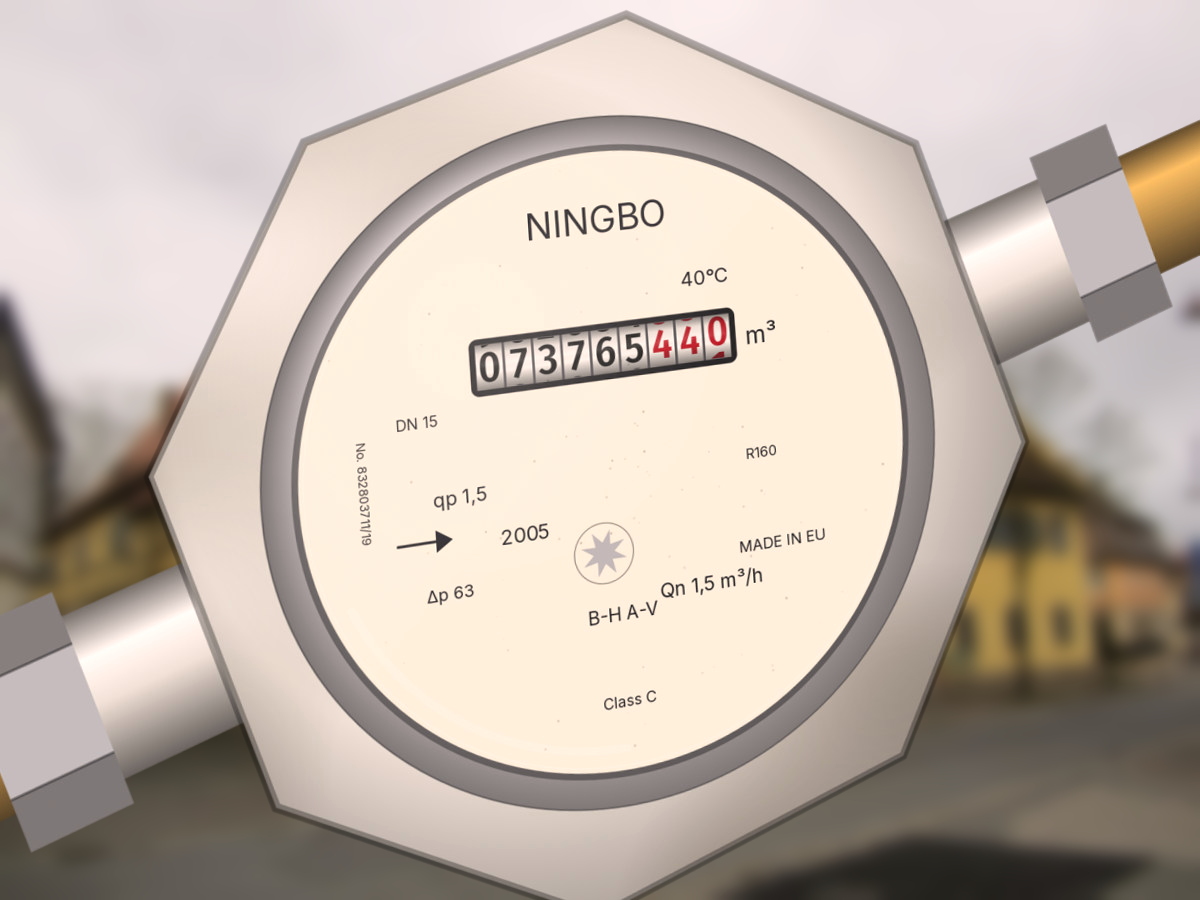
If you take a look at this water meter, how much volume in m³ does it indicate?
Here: 73765.440 m³
